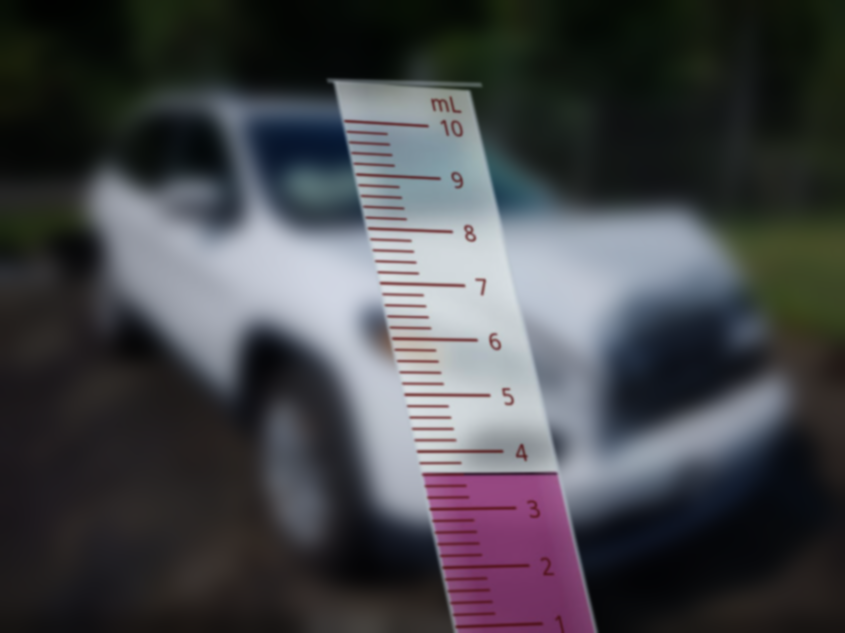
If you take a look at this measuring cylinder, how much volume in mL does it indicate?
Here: 3.6 mL
